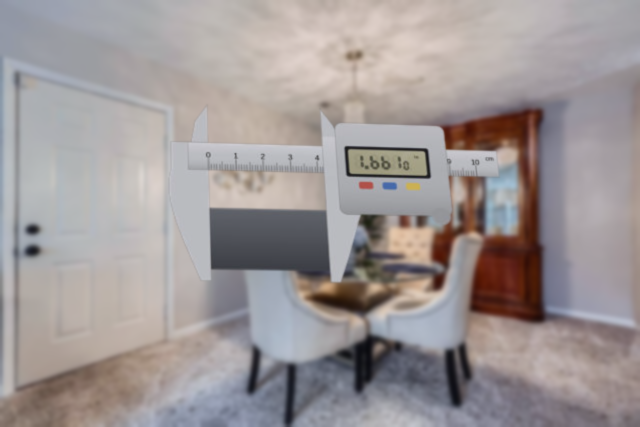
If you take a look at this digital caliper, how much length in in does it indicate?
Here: 1.6610 in
